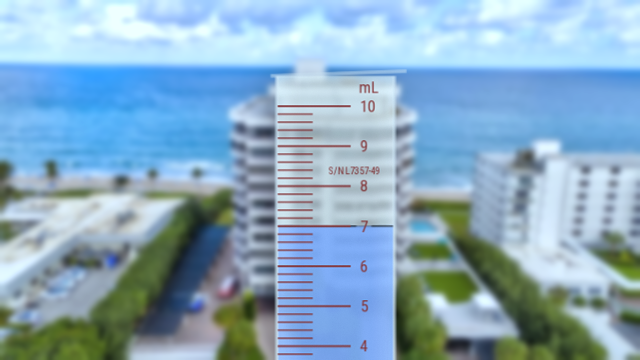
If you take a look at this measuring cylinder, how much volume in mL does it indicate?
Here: 7 mL
